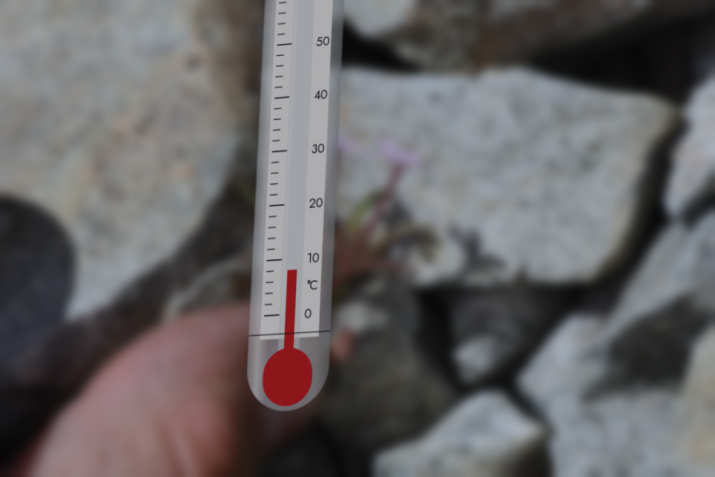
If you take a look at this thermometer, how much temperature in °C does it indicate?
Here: 8 °C
